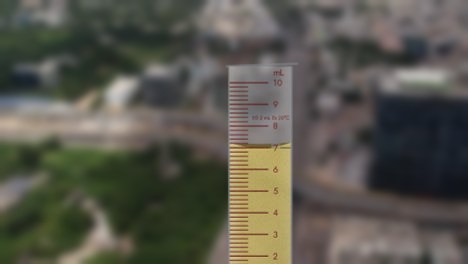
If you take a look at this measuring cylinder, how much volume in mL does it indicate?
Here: 7 mL
